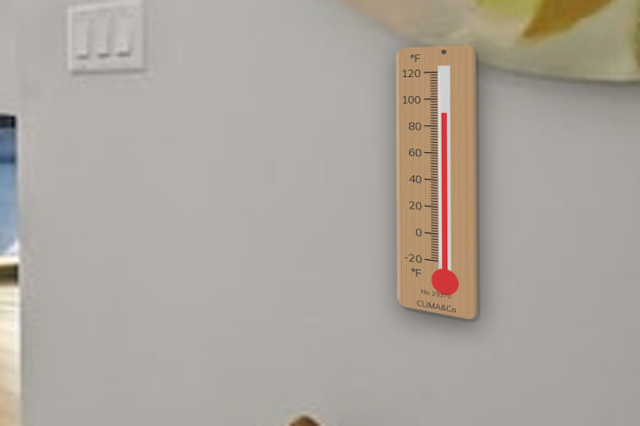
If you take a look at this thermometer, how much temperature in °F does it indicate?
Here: 90 °F
